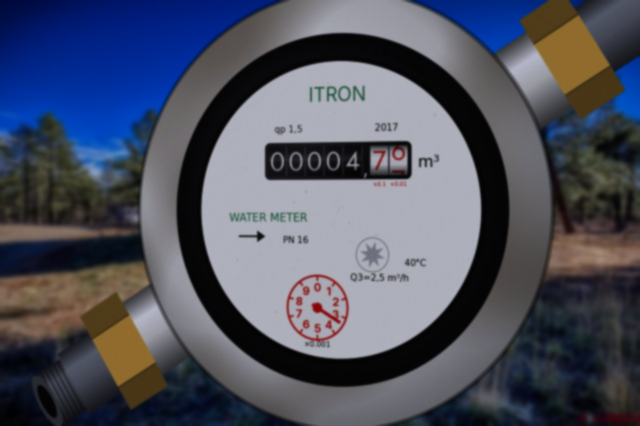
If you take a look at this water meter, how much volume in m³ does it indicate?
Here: 4.763 m³
